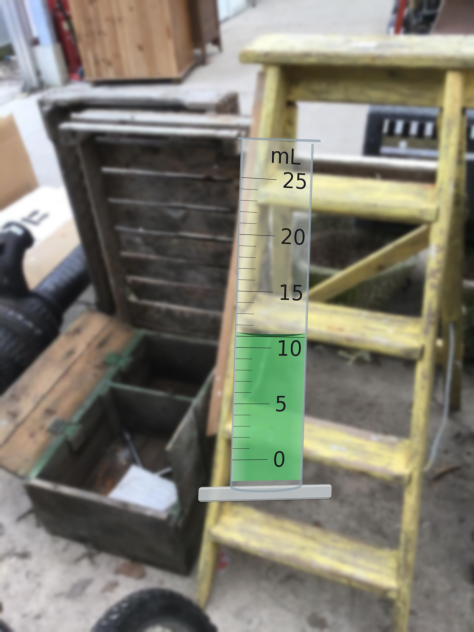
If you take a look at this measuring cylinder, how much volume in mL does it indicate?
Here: 11 mL
